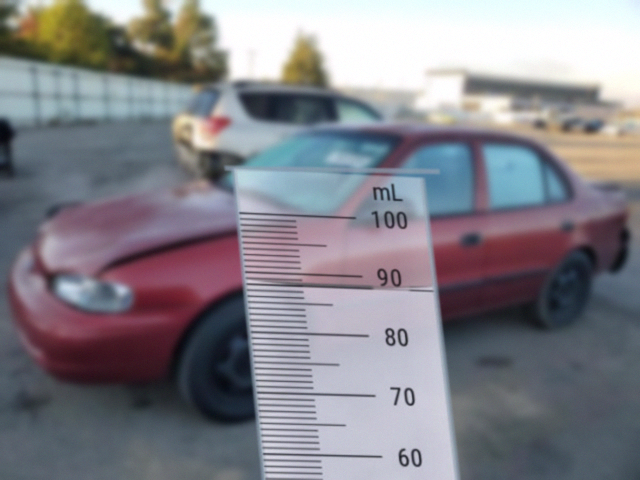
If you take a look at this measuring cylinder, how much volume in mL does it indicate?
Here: 88 mL
